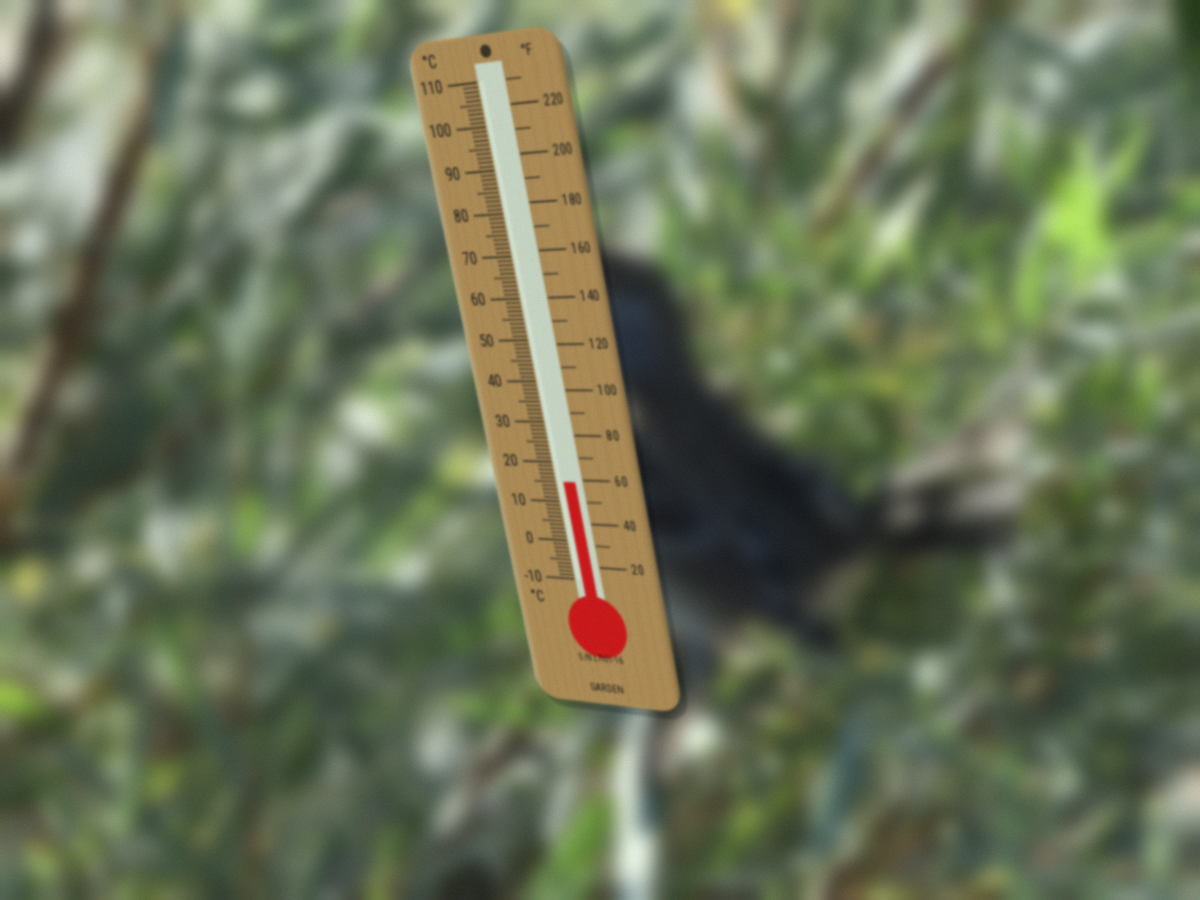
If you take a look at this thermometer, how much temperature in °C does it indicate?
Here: 15 °C
